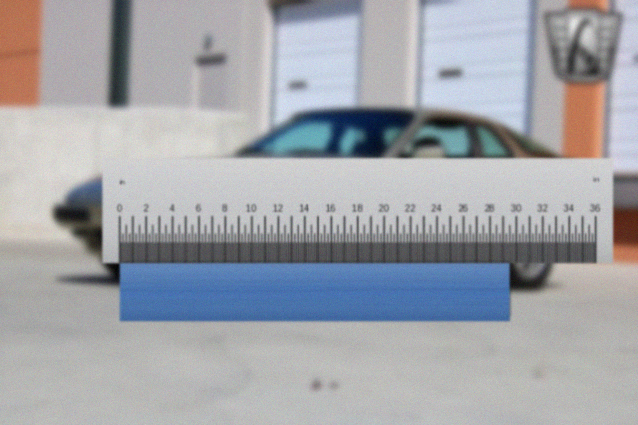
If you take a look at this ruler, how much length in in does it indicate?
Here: 29.5 in
